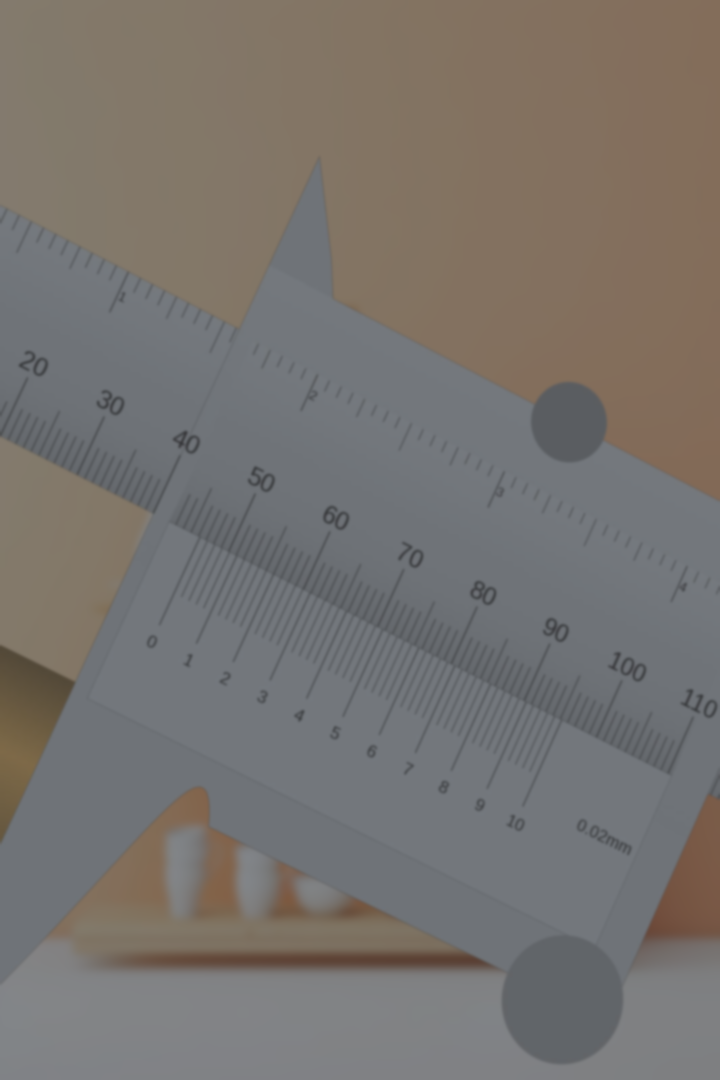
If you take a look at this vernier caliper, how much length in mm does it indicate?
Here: 46.2 mm
